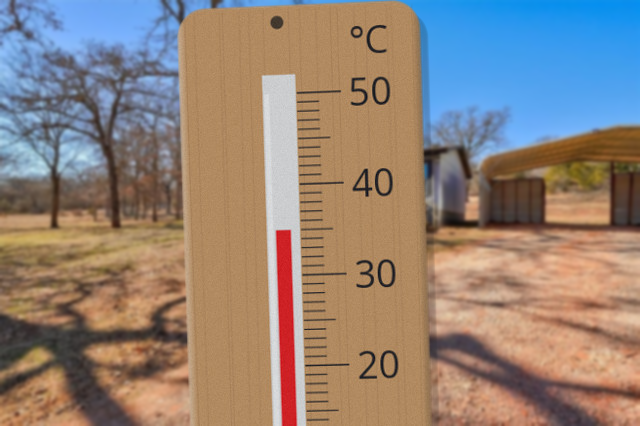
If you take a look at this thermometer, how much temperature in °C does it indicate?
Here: 35 °C
